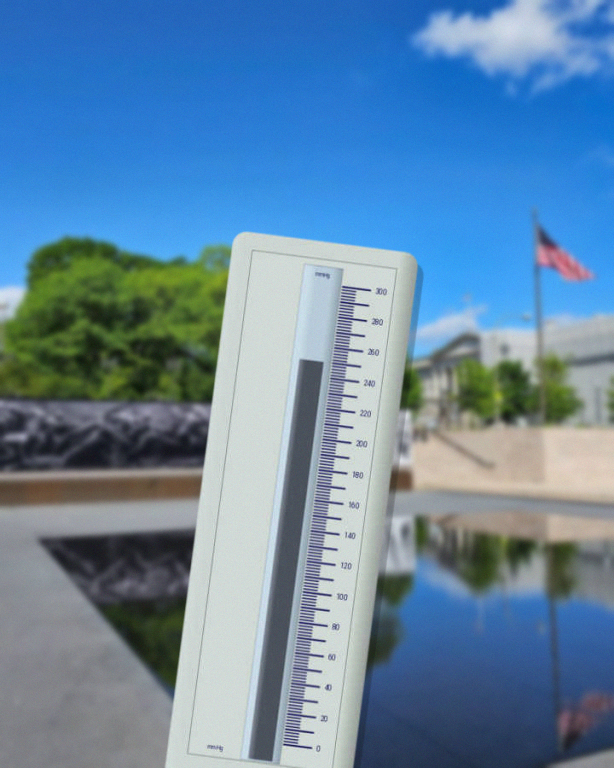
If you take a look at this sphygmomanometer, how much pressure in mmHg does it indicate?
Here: 250 mmHg
